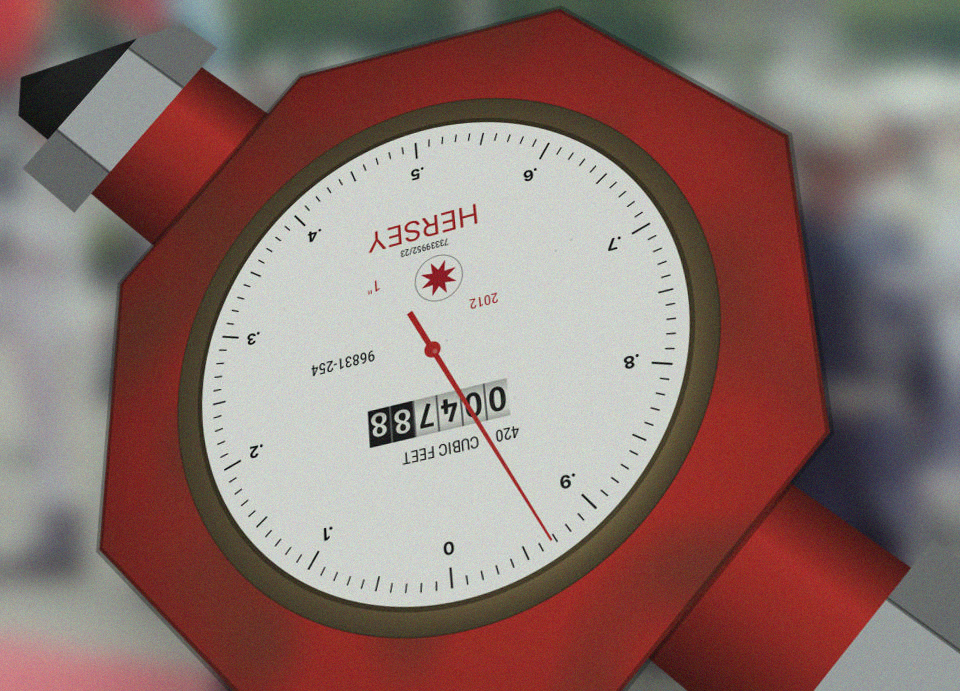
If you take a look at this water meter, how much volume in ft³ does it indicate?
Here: 4787.93 ft³
